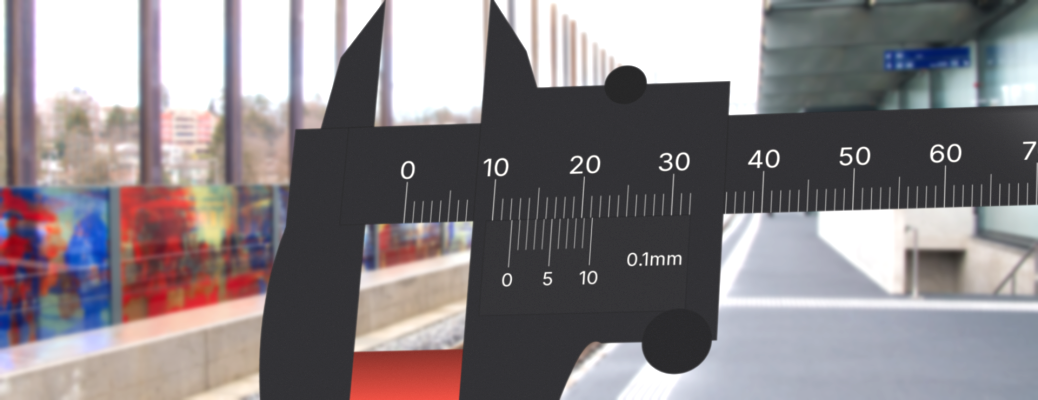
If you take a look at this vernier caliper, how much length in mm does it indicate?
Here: 12.2 mm
